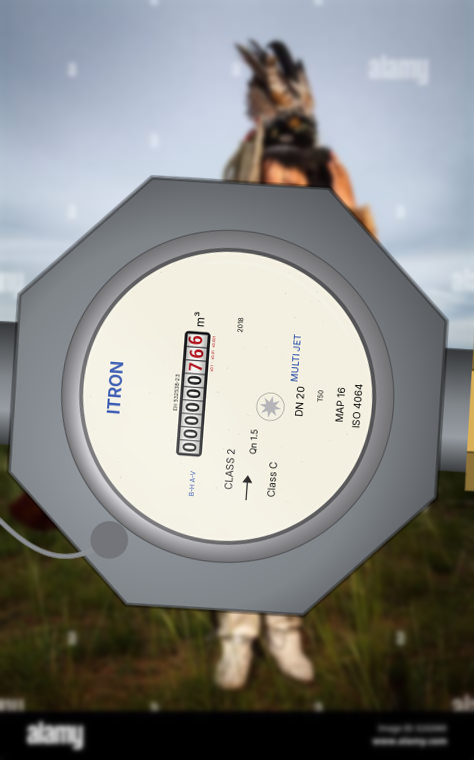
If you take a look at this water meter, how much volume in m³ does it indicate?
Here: 0.766 m³
